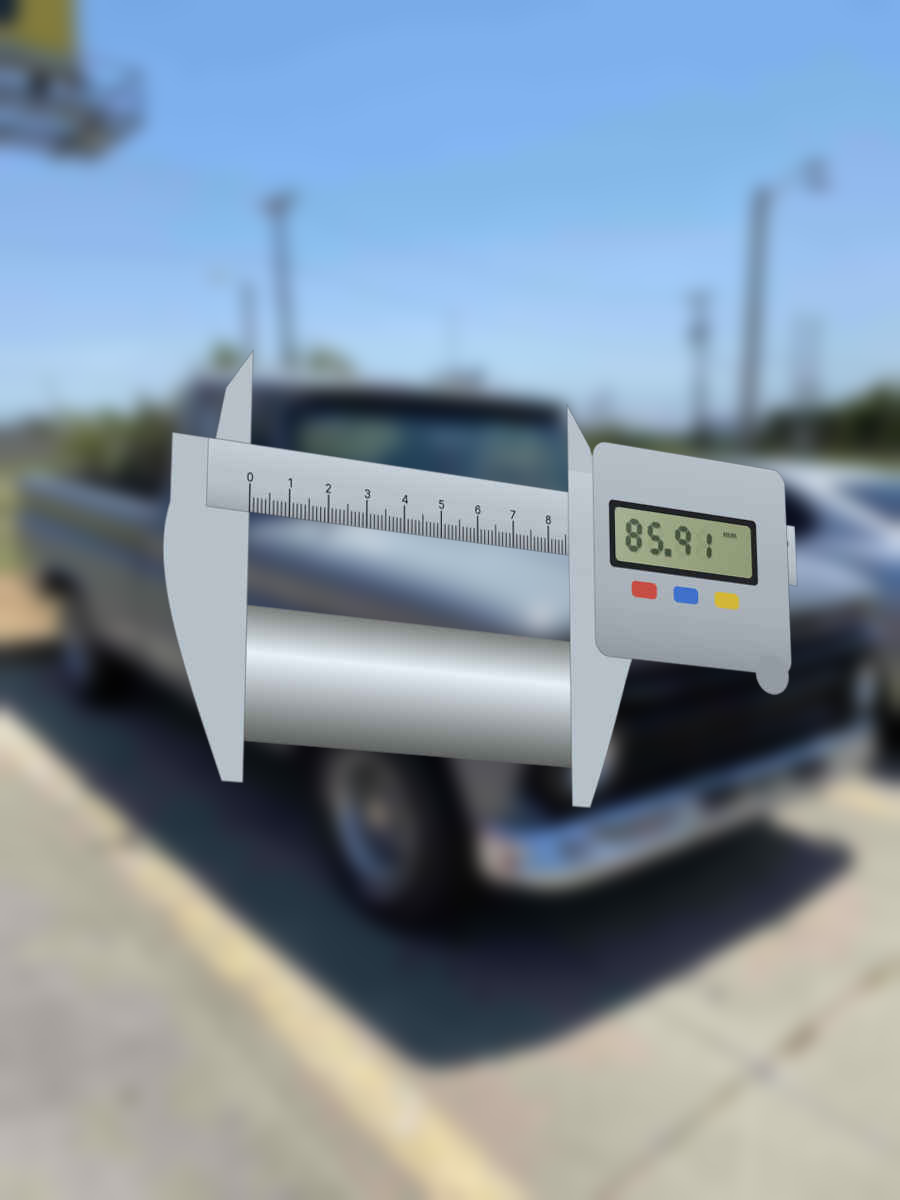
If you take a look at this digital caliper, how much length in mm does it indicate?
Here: 85.91 mm
